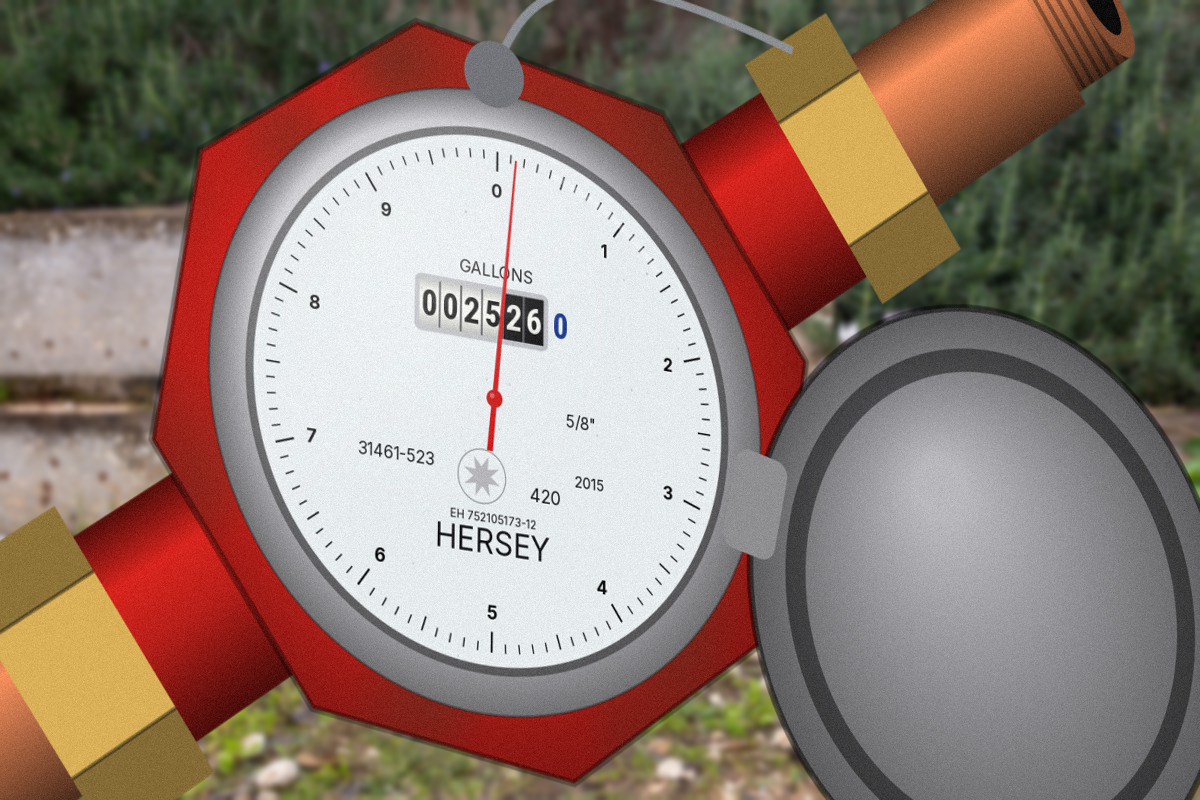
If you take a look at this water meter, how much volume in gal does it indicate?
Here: 25260.1 gal
